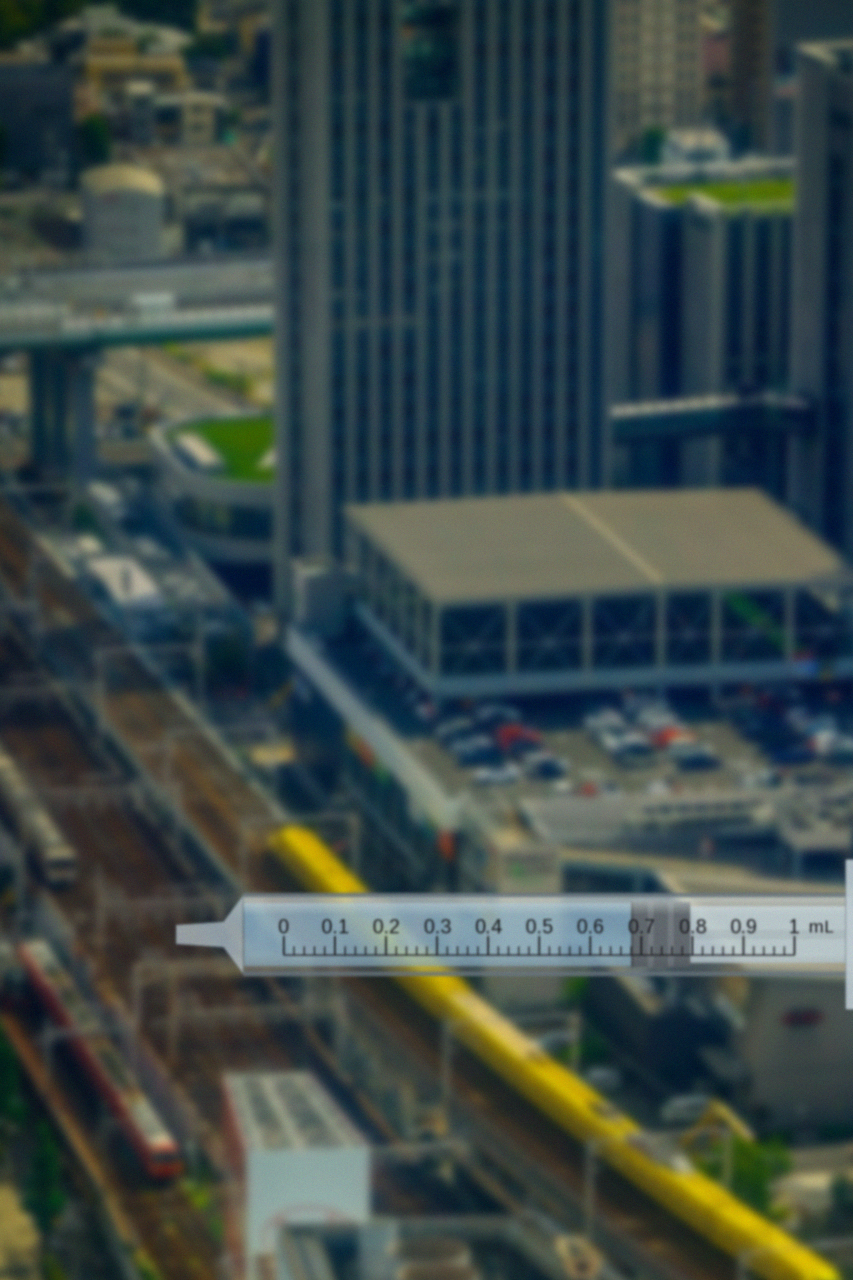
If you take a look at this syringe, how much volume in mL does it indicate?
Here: 0.68 mL
